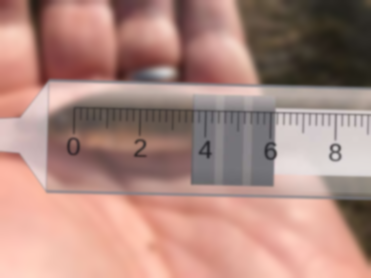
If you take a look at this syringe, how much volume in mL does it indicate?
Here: 3.6 mL
